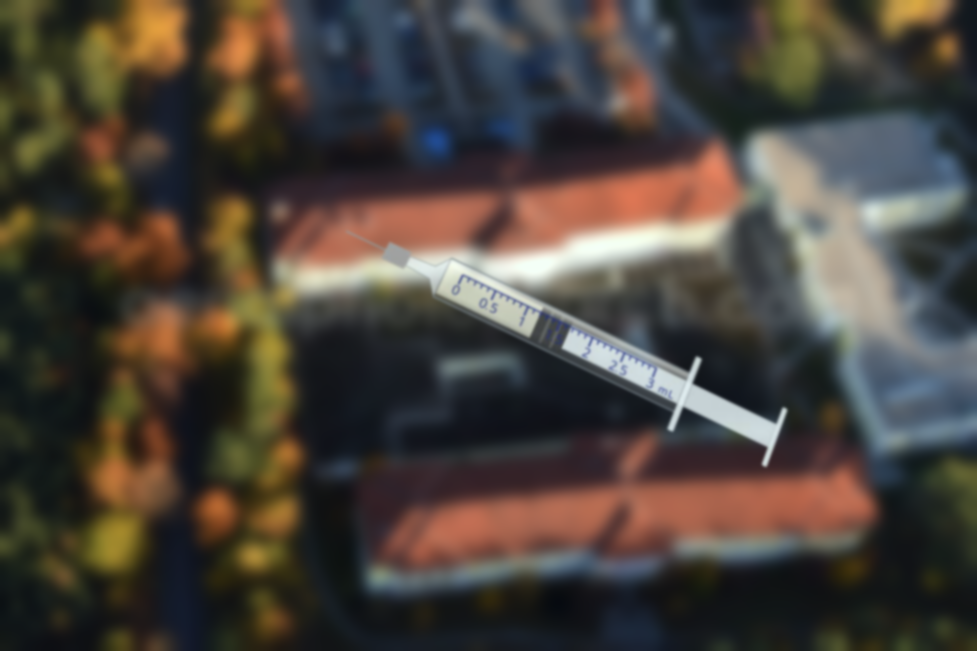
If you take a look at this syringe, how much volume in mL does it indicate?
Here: 1.2 mL
